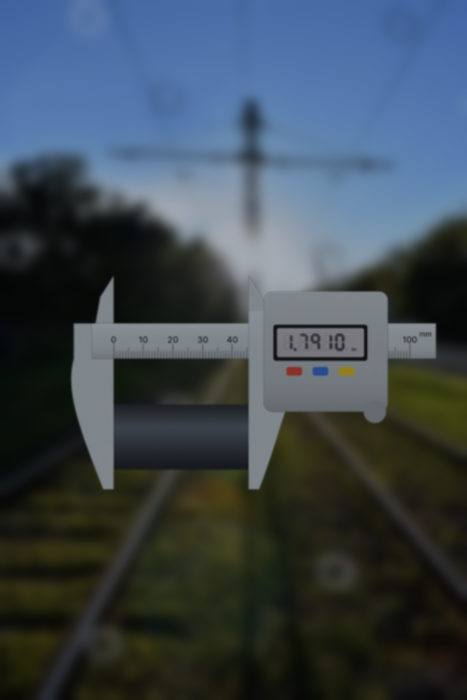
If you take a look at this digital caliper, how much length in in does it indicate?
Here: 1.7910 in
